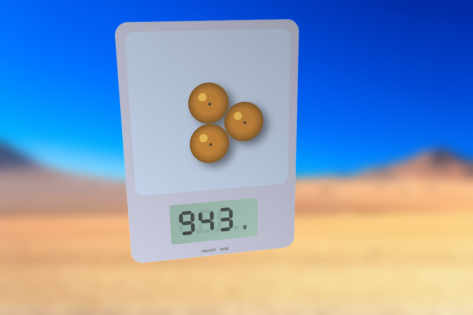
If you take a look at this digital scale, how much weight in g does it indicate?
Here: 943 g
